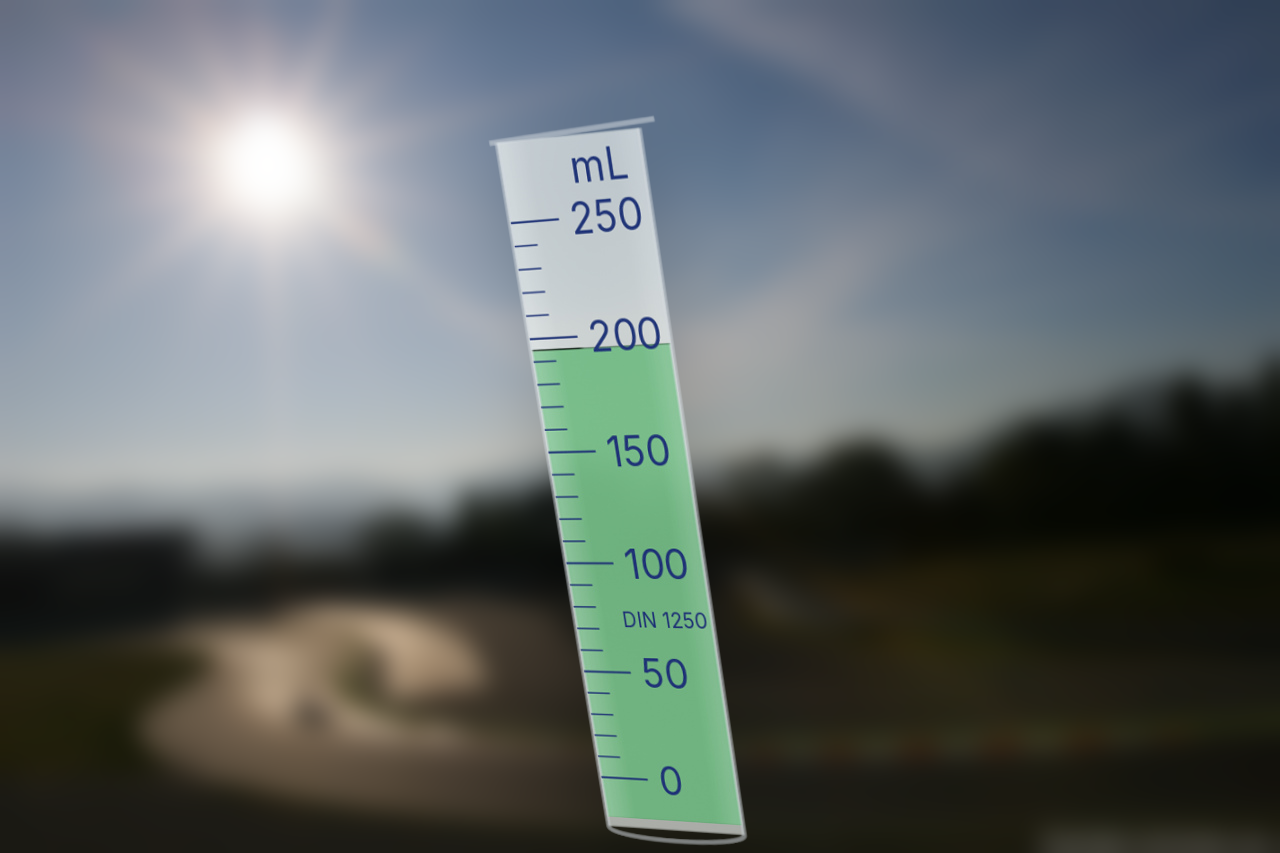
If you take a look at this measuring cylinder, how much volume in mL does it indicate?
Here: 195 mL
